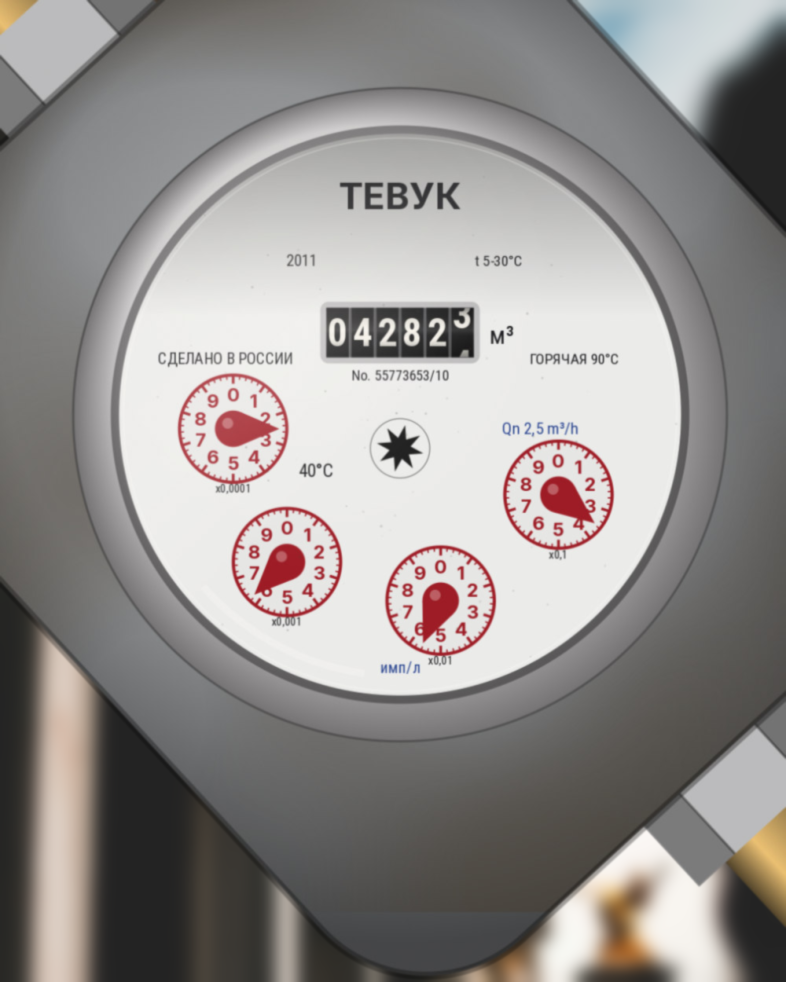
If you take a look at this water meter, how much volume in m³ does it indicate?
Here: 42823.3562 m³
